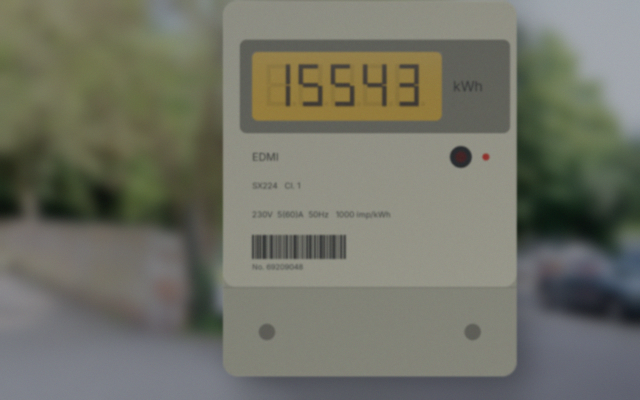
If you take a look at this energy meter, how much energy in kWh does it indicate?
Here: 15543 kWh
